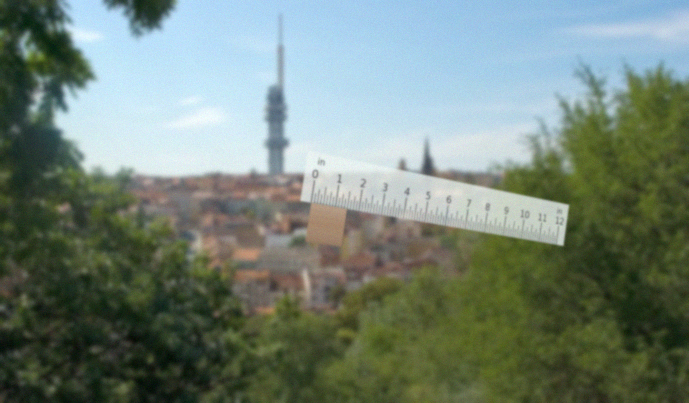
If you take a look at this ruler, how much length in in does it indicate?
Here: 1.5 in
